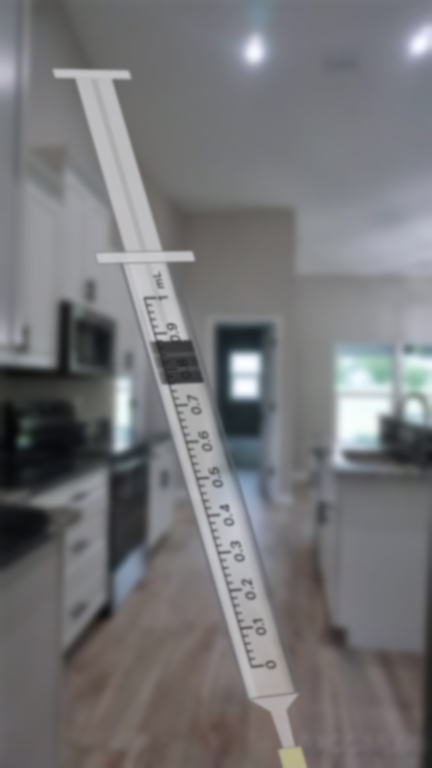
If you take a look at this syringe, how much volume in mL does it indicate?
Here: 0.76 mL
